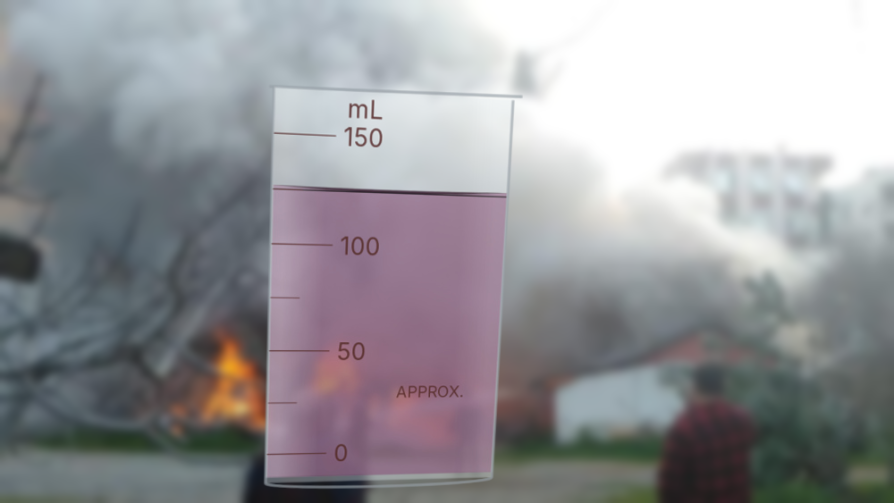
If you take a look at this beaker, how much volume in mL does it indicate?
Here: 125 mL
